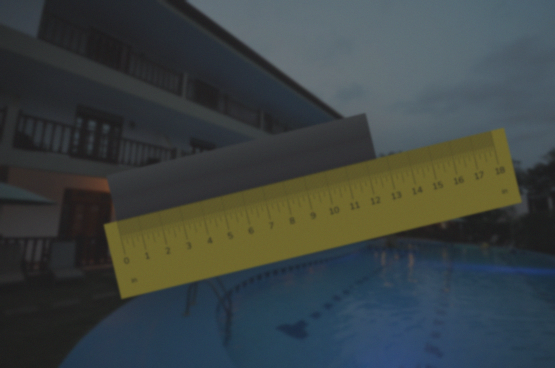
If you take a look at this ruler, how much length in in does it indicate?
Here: 12.5 in
